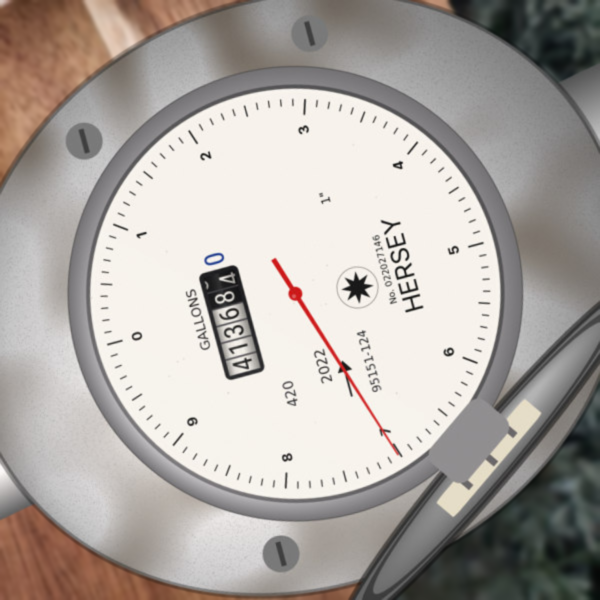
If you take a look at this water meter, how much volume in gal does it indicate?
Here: 4136837.0 gal
